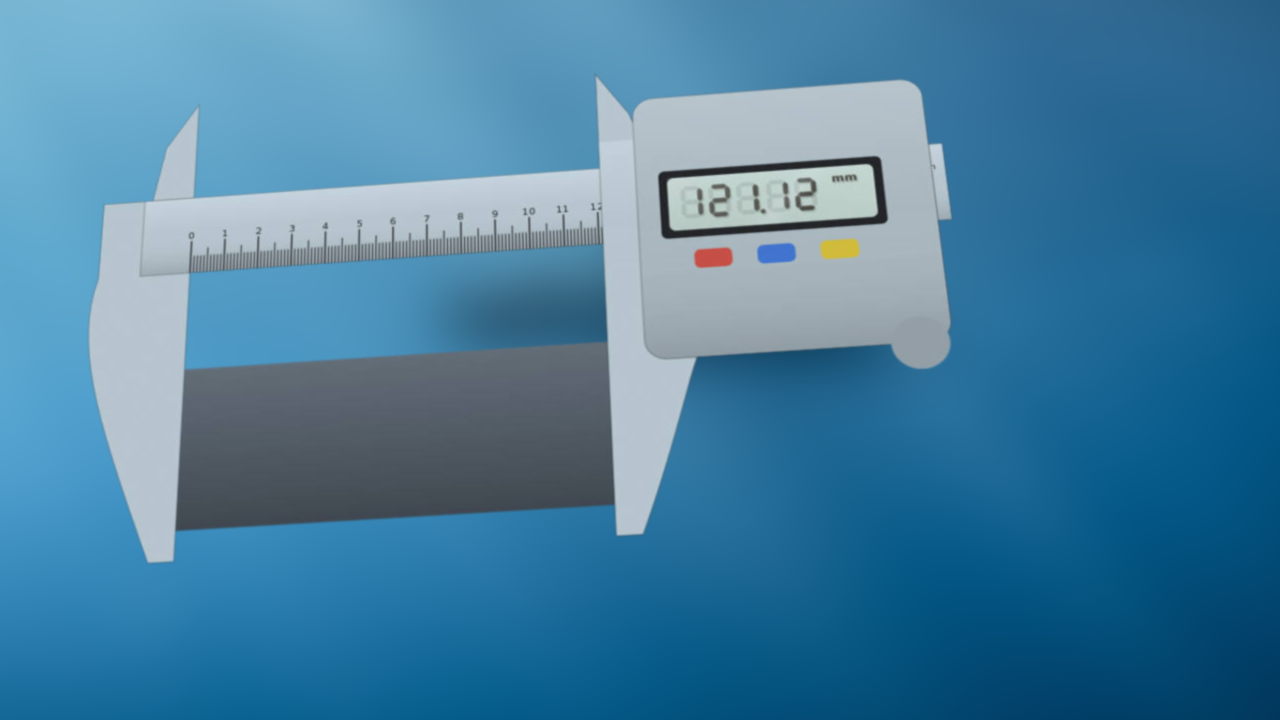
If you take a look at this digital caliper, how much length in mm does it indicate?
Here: 121.12 mm
